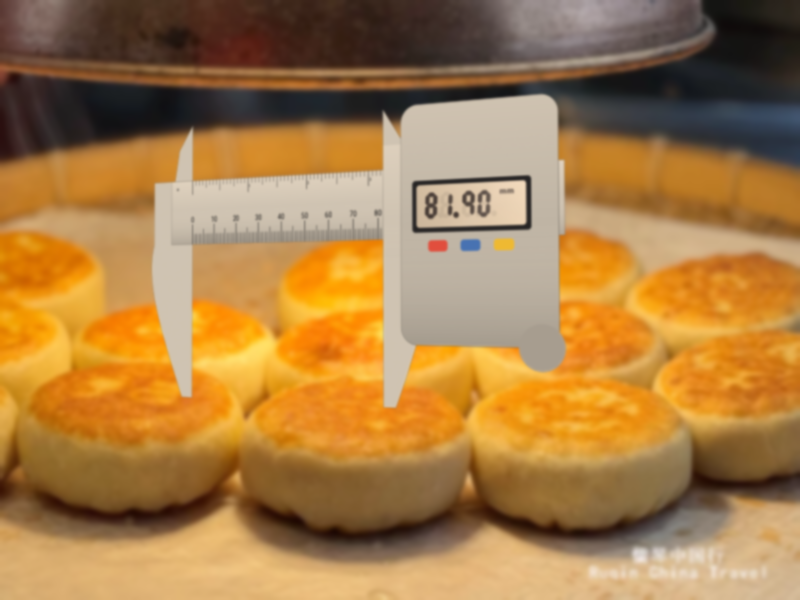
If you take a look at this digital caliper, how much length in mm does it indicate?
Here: 81.90 mm
